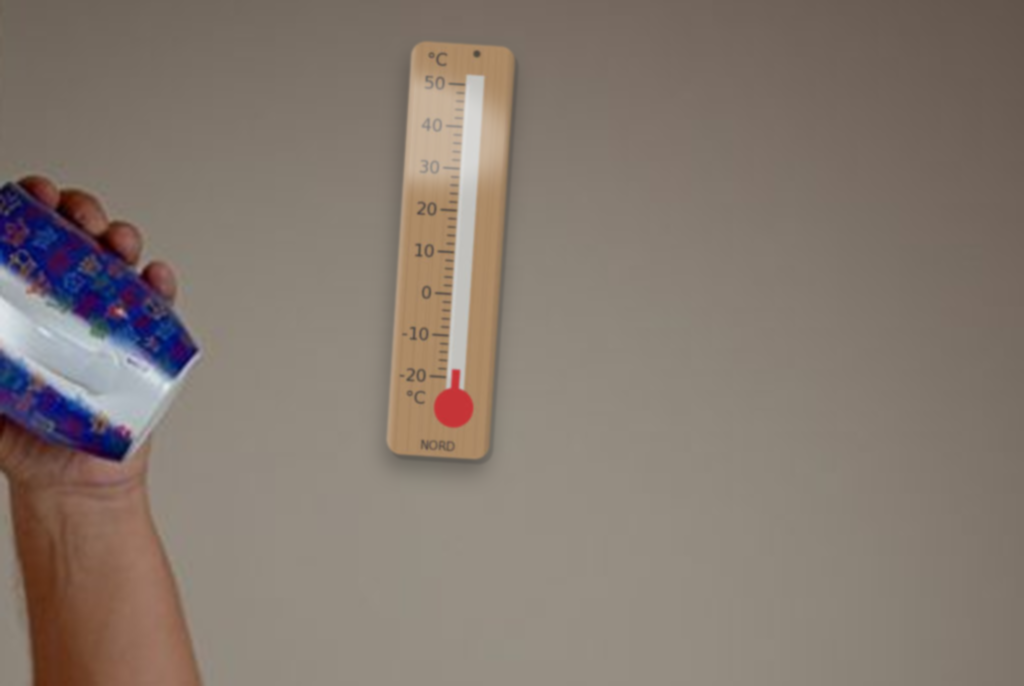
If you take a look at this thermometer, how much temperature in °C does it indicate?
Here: -18 °C
